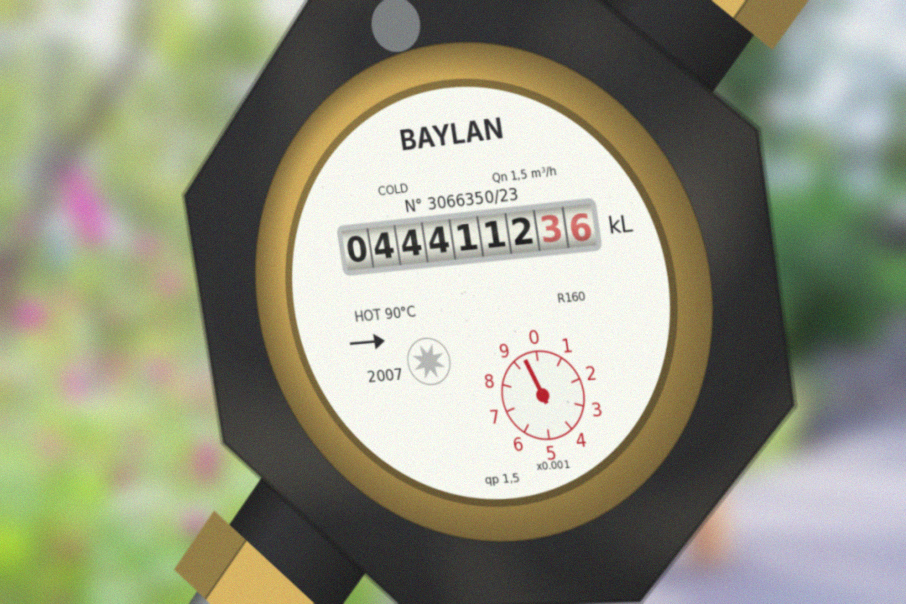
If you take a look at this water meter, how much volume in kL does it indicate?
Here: 444112.359 kL
